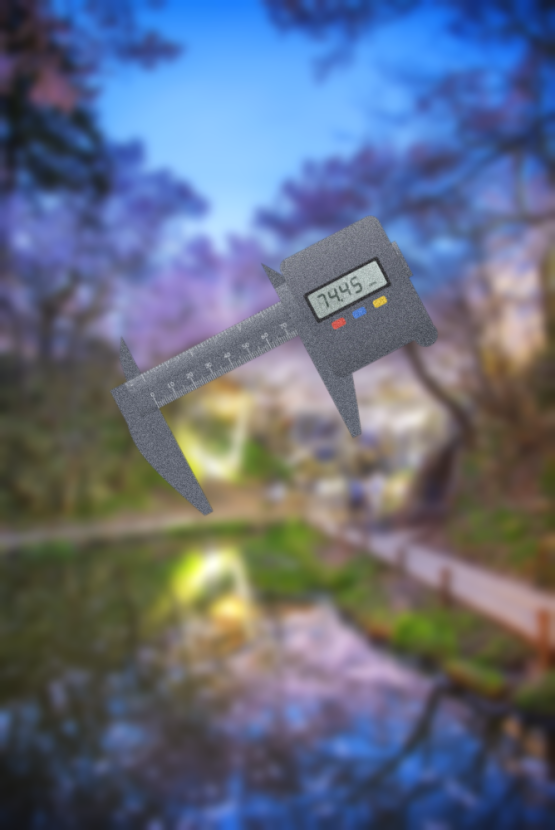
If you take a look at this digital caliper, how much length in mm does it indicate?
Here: 74.45 mm
